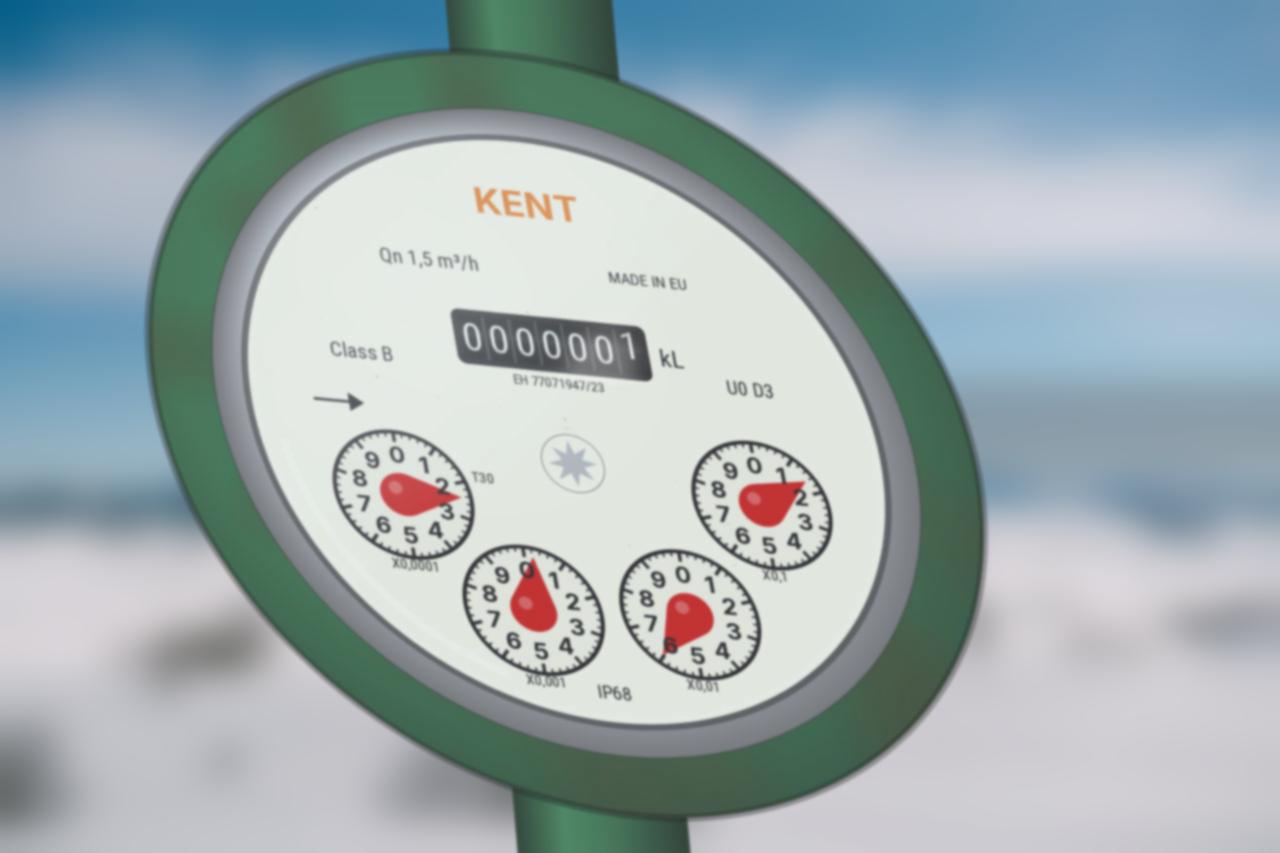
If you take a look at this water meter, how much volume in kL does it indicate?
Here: 1.1602 kL
